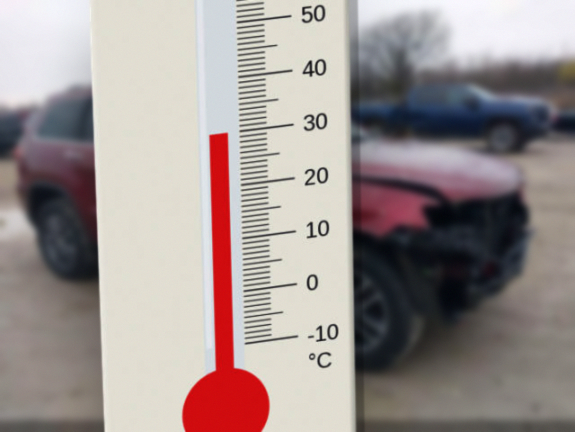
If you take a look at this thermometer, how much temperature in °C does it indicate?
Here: 30 °C
